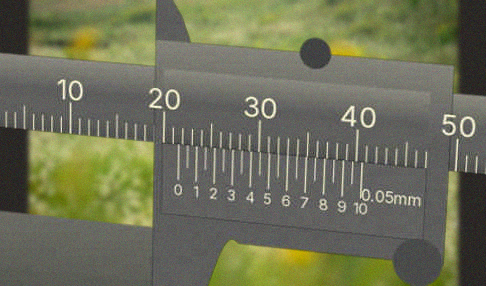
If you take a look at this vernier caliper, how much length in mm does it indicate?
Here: 21.6 mm
